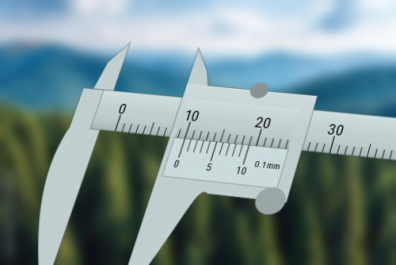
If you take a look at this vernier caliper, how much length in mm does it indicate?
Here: 10.0 mm
